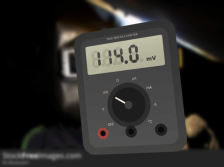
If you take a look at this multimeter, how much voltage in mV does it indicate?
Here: 114.0 mV
